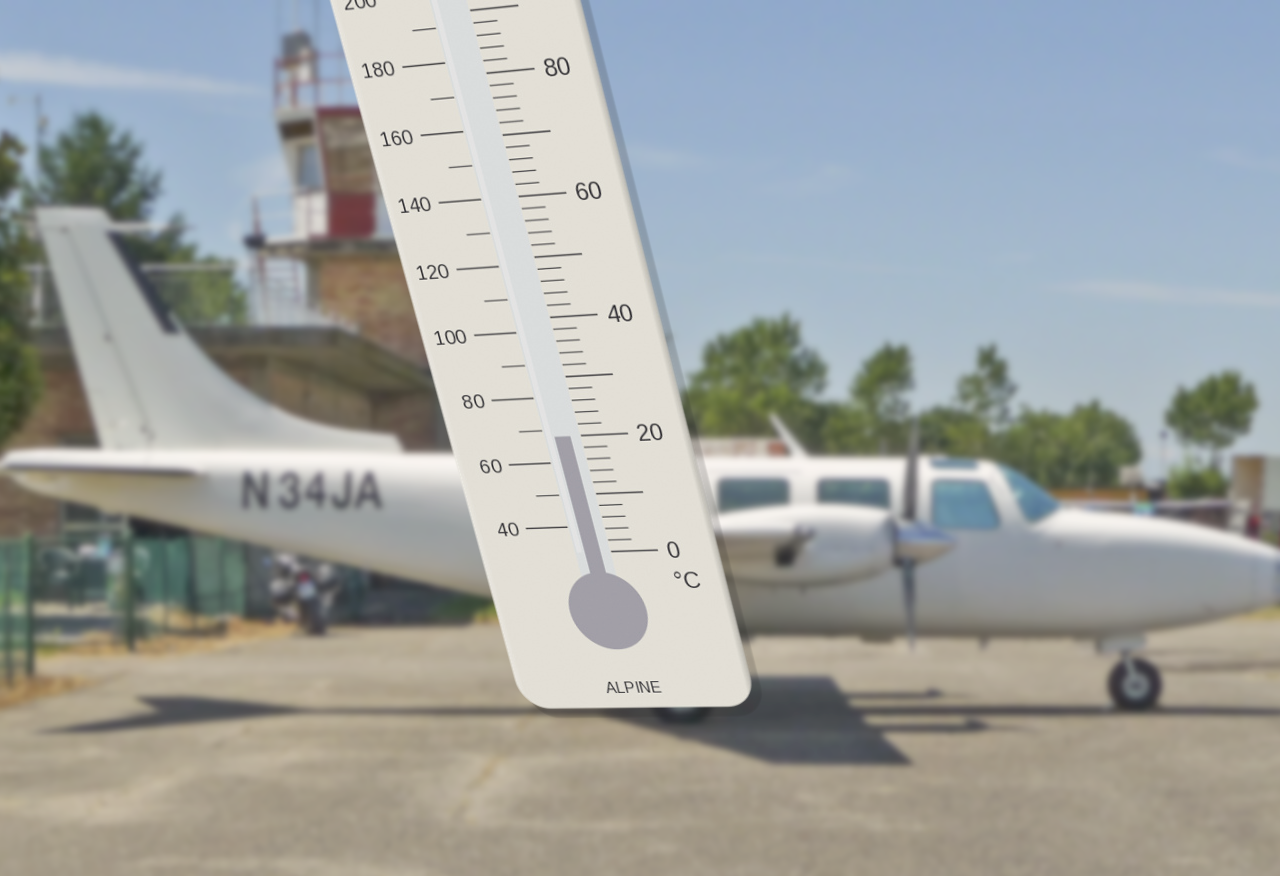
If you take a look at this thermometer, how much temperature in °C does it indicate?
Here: 20 °C
